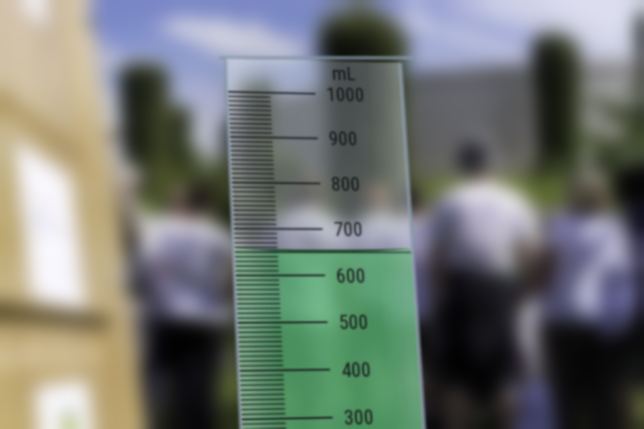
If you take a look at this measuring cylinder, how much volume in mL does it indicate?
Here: 650 mL
